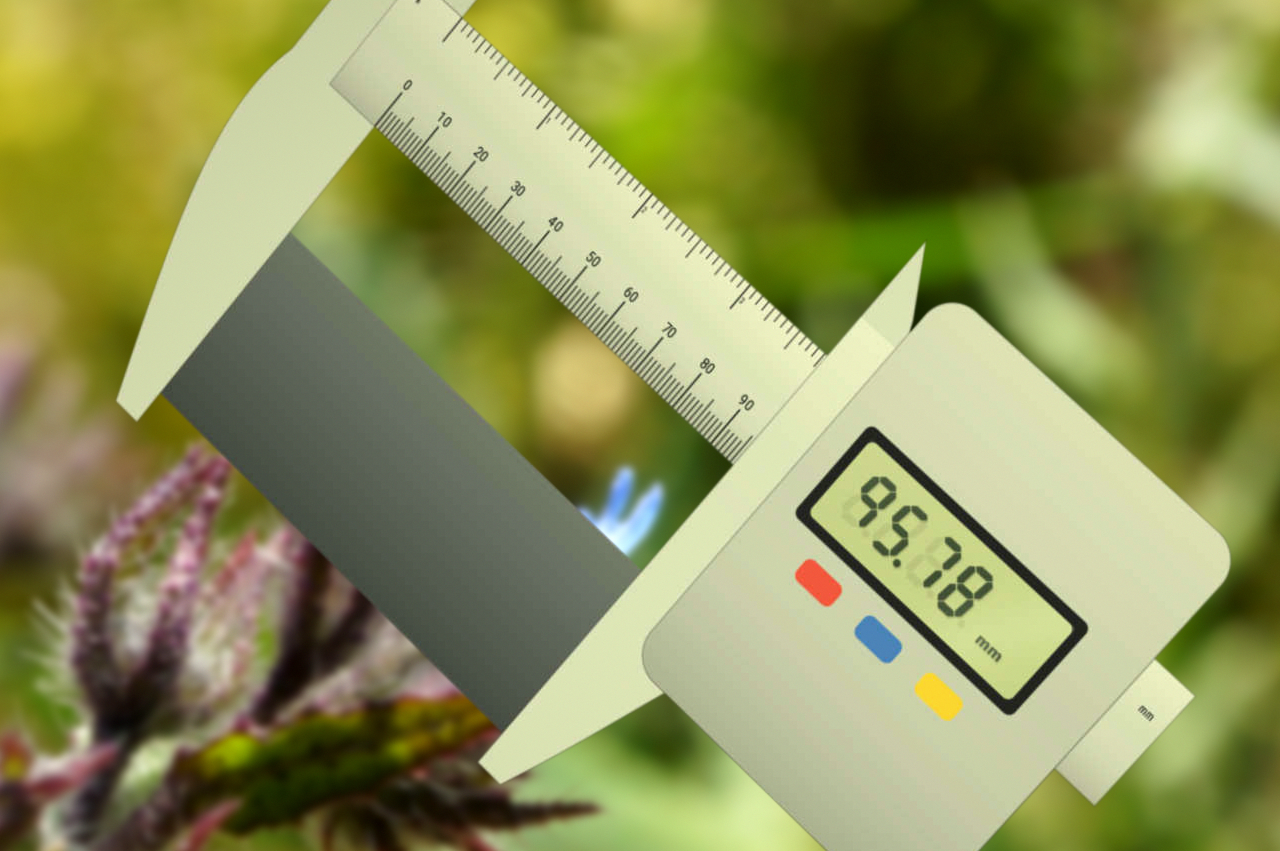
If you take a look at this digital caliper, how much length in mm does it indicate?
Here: 95.78 mm
